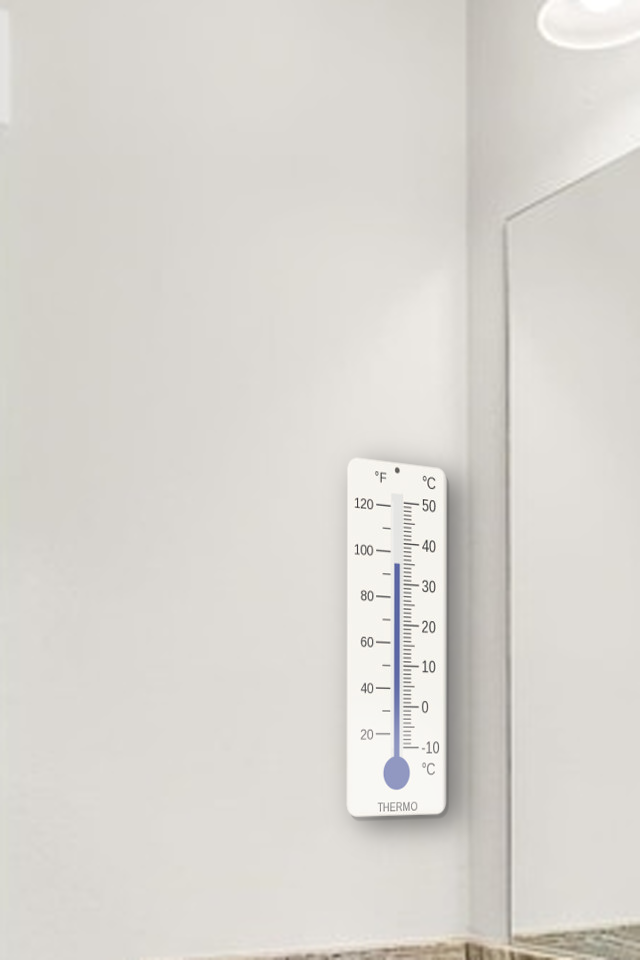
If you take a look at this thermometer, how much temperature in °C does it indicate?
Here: 35 °C
